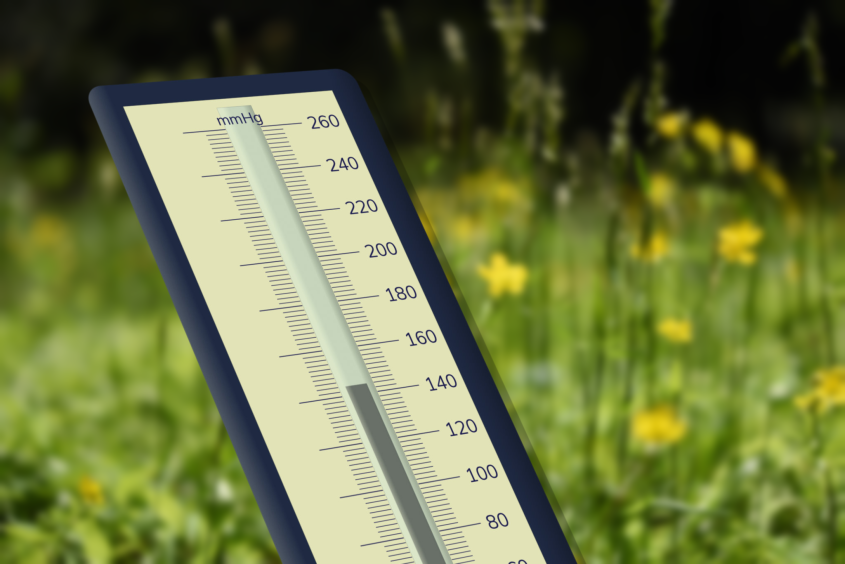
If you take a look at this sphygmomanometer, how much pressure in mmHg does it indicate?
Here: 144 mmHg
